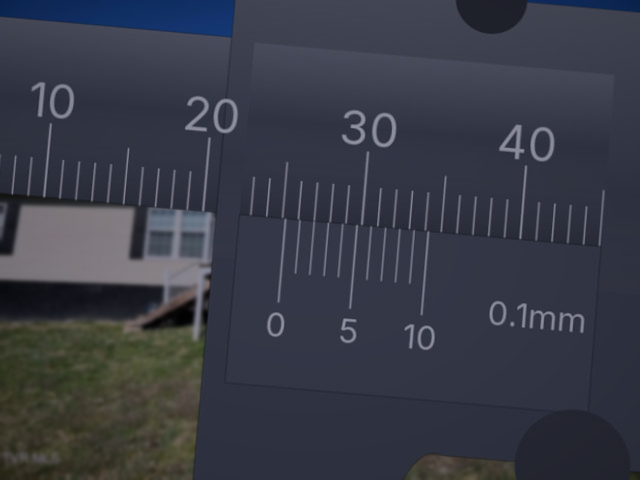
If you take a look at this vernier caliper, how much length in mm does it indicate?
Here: 25.2 mm
